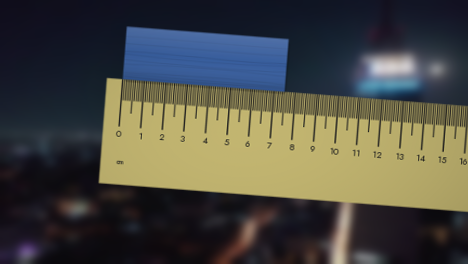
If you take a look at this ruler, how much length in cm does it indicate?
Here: 7.5 cm
